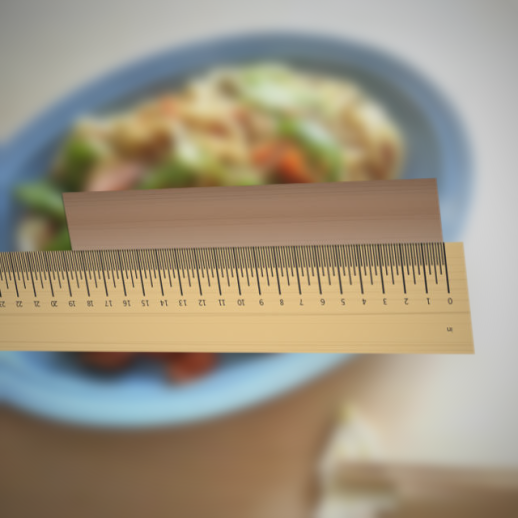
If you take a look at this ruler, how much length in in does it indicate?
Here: 18.5 in
